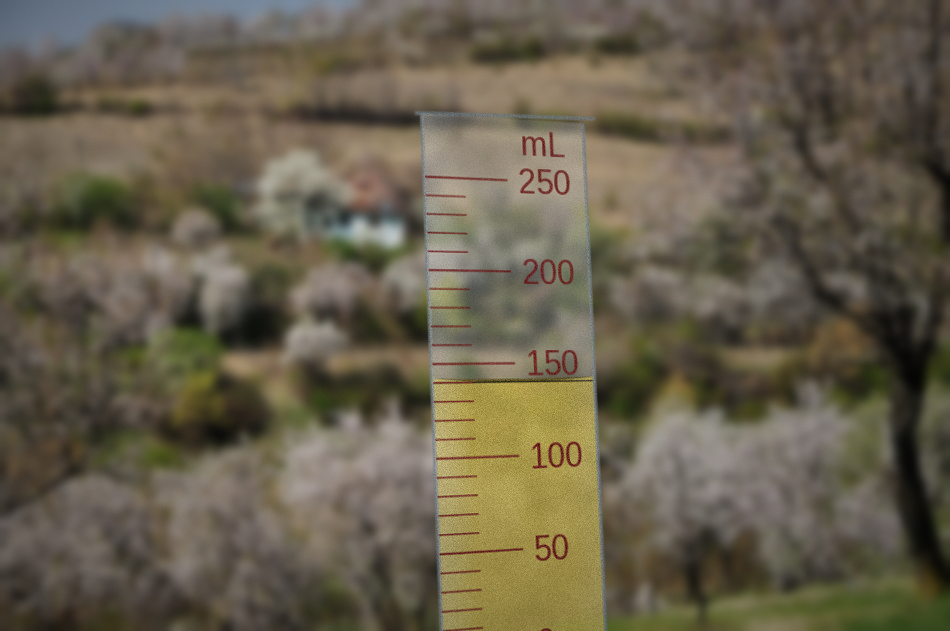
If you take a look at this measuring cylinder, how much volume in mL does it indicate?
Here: 140 mL
